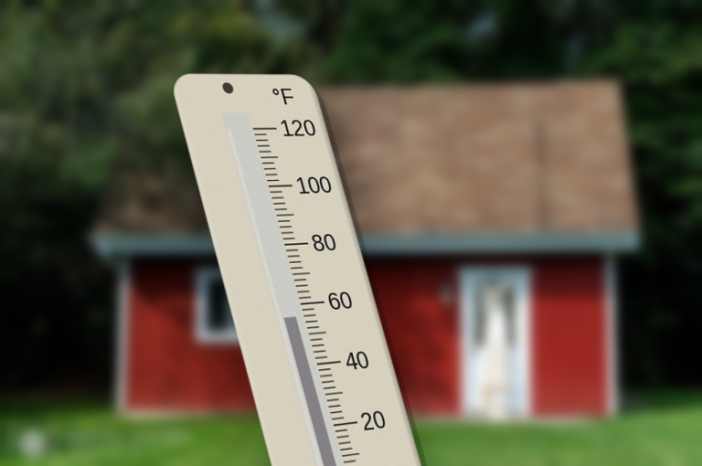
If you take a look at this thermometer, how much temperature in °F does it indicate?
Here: 56 °F
